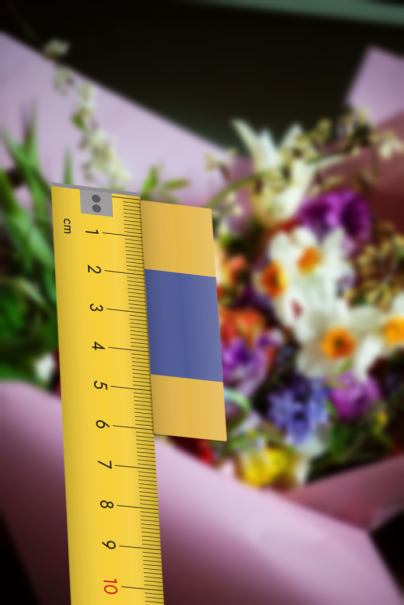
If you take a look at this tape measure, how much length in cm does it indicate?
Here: 6.1 cm
